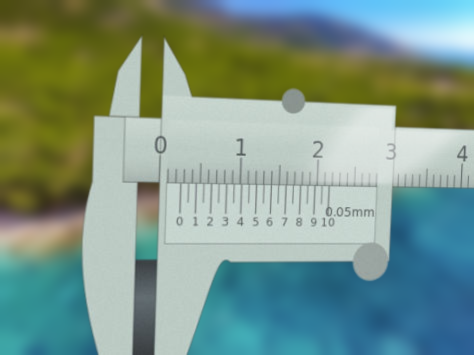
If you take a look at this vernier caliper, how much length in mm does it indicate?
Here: 2.6 mm
